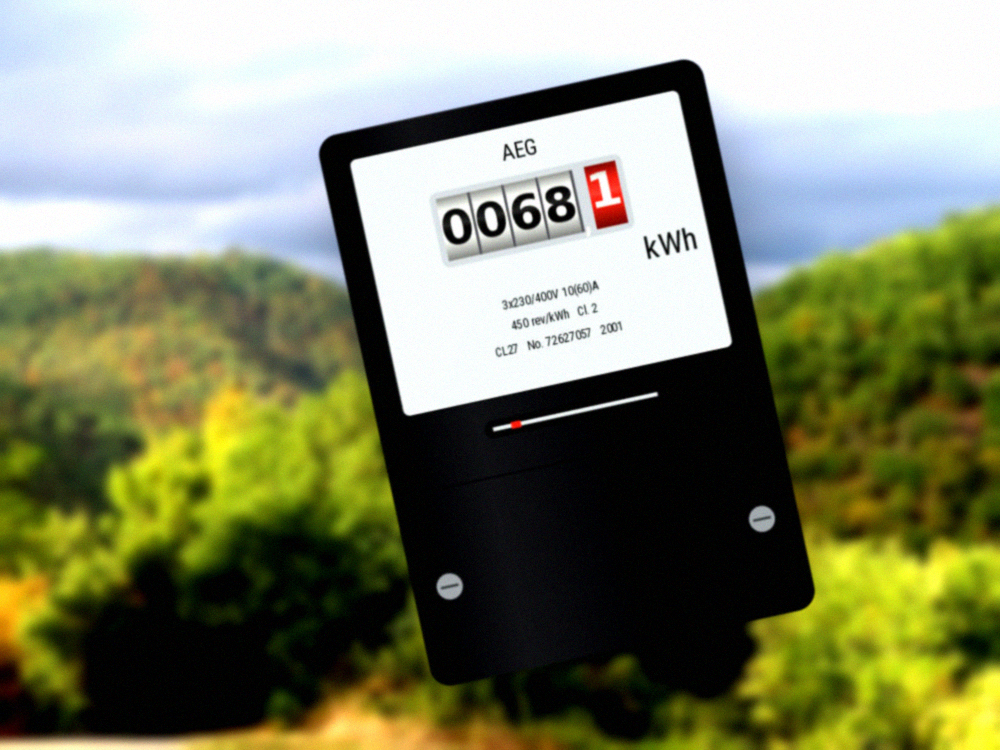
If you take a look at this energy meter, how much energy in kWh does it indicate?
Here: 68.1 kWh
